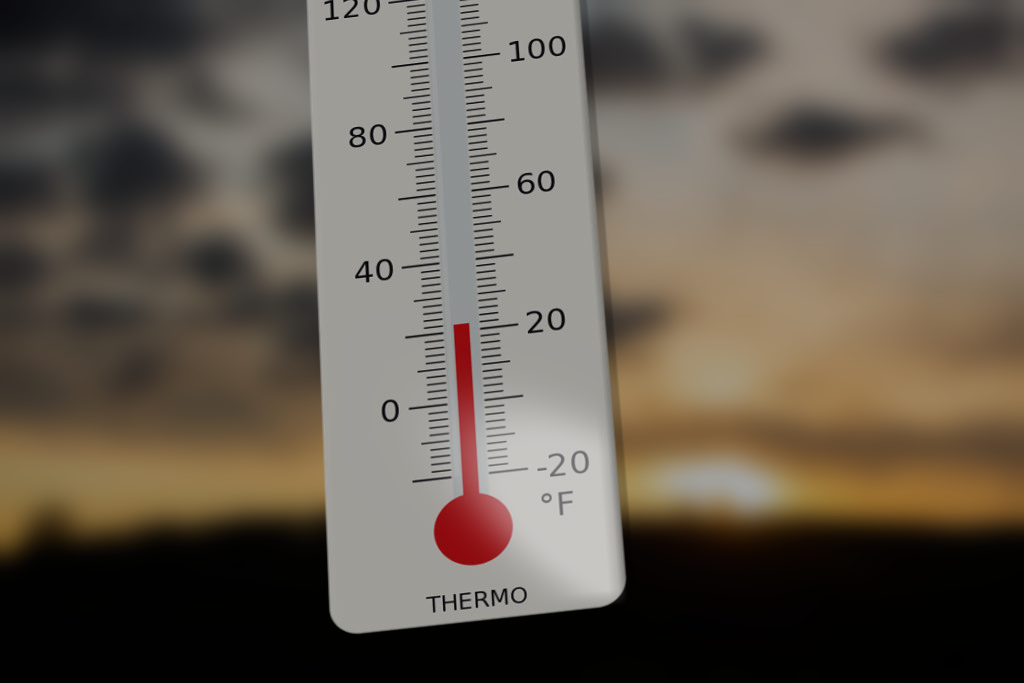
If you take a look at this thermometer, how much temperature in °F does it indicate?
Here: 22 °F
